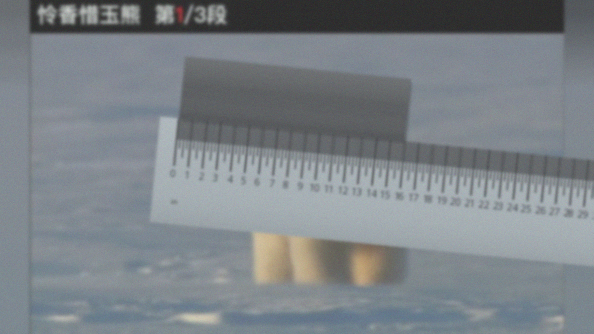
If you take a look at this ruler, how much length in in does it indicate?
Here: 16 in
